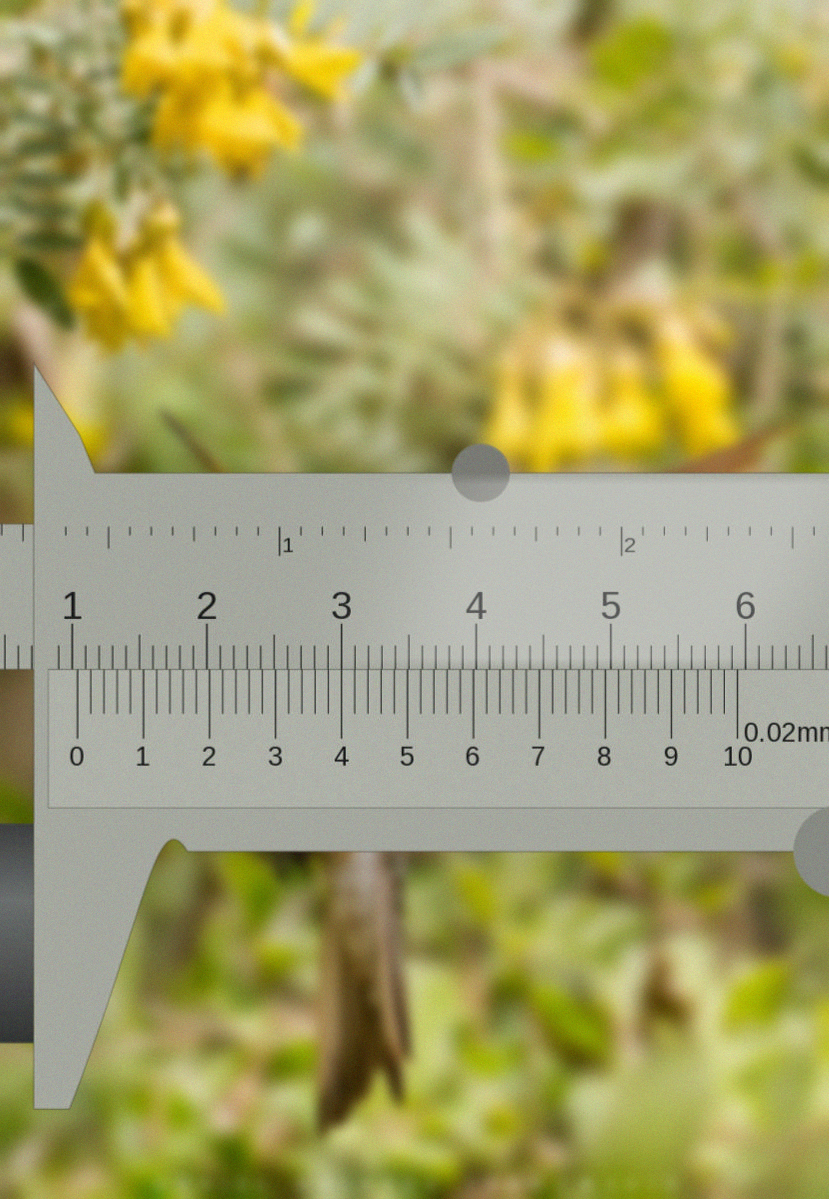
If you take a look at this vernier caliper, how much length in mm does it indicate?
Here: 10.4 mm
